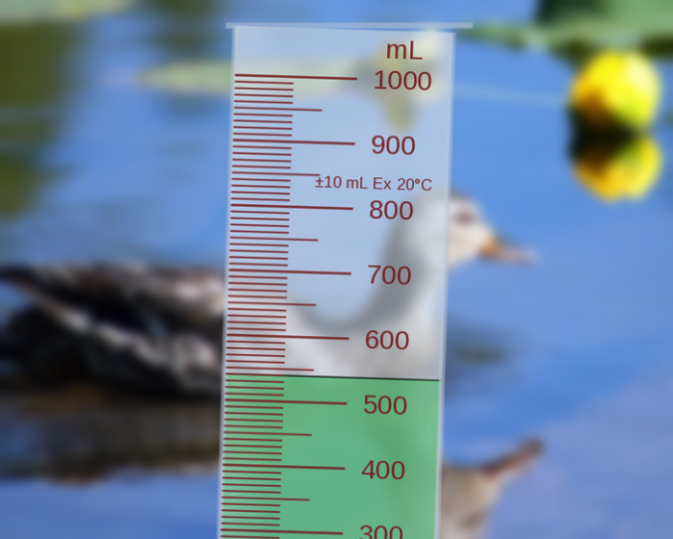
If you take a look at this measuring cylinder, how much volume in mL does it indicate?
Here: 540 mL
